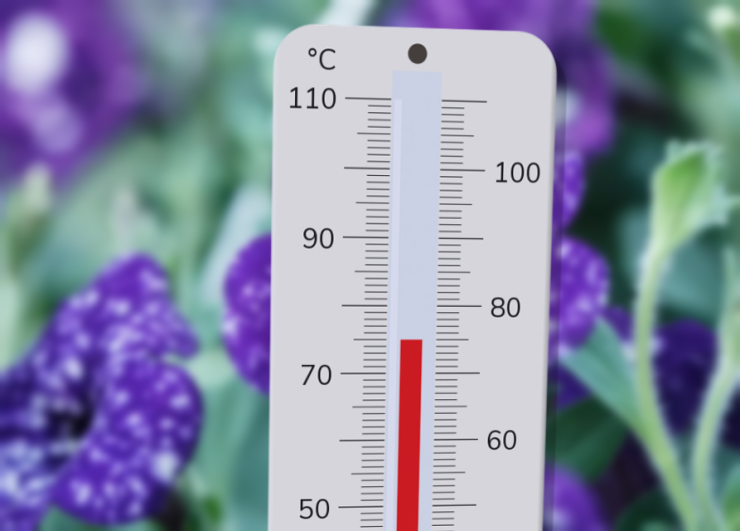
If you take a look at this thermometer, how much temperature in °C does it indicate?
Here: 75 °C
